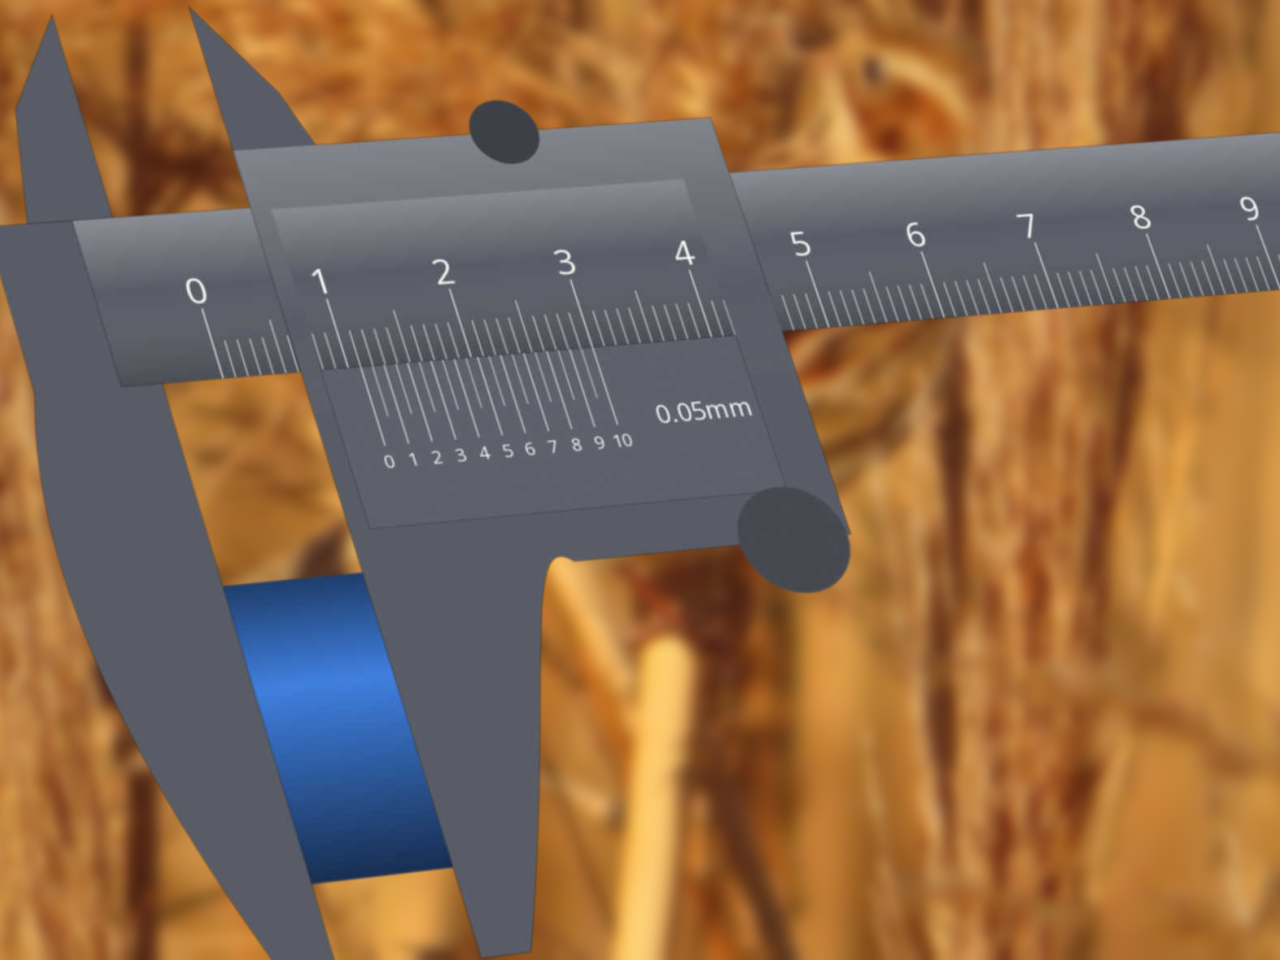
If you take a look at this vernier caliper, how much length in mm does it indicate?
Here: 11.0 mm
